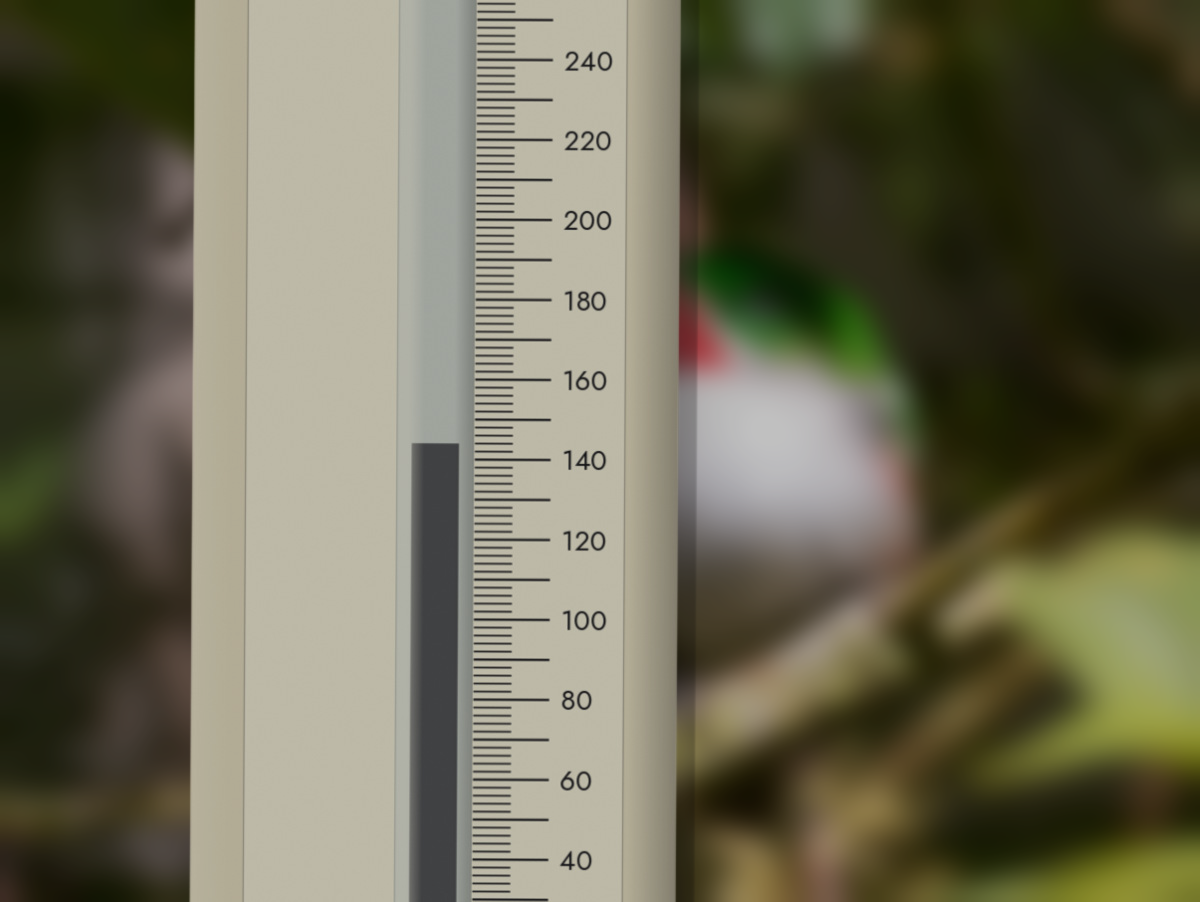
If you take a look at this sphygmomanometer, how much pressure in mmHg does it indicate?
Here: 144 mmHg
